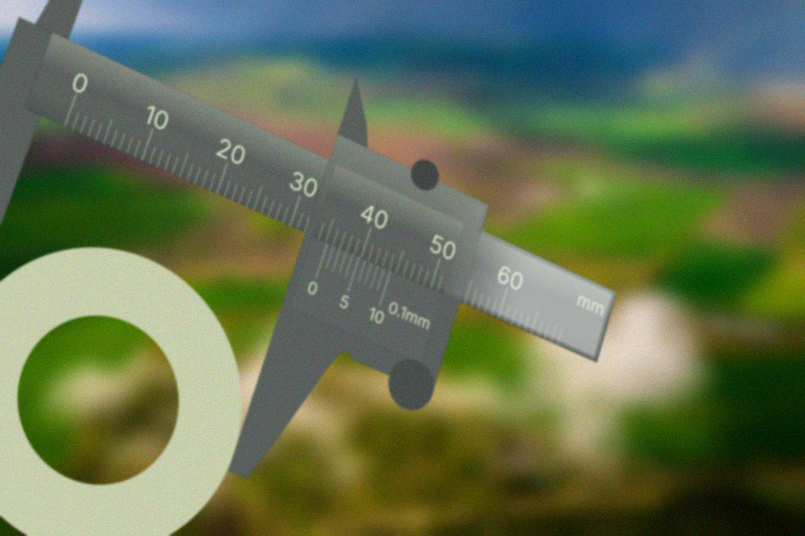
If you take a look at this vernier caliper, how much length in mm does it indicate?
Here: 35.2 mm
